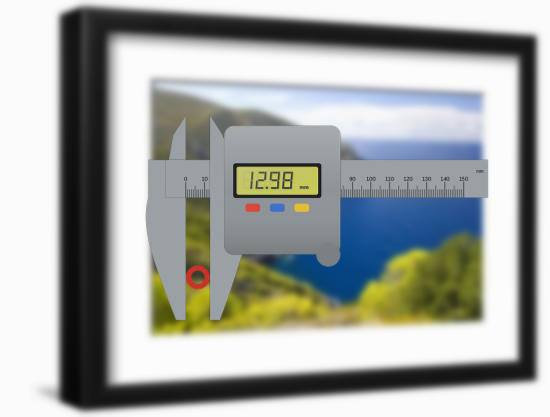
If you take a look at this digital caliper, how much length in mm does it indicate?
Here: 12.98 mm
